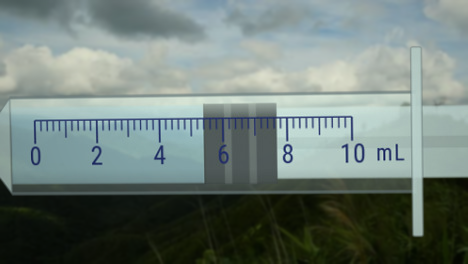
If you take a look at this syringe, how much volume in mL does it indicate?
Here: 5.4 mL
